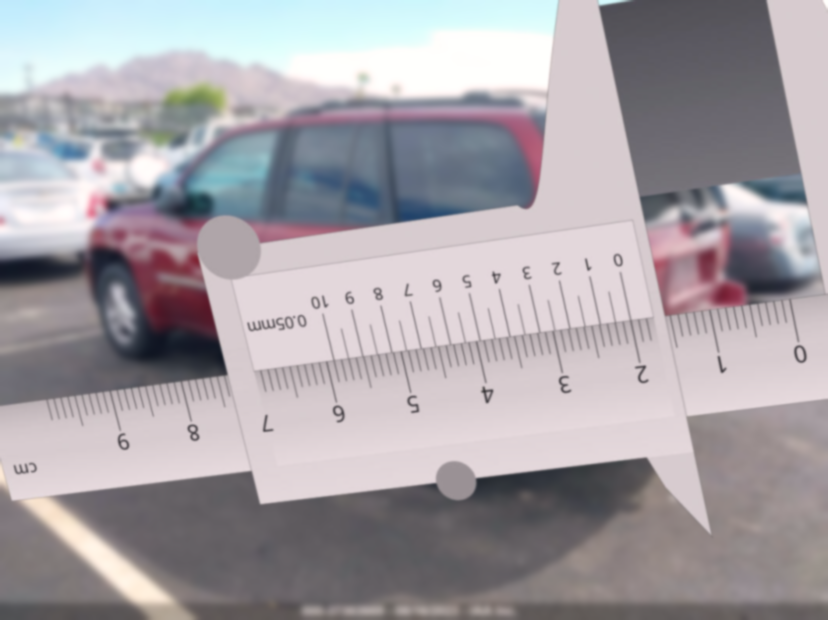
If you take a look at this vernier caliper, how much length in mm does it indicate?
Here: 20.0 mm
